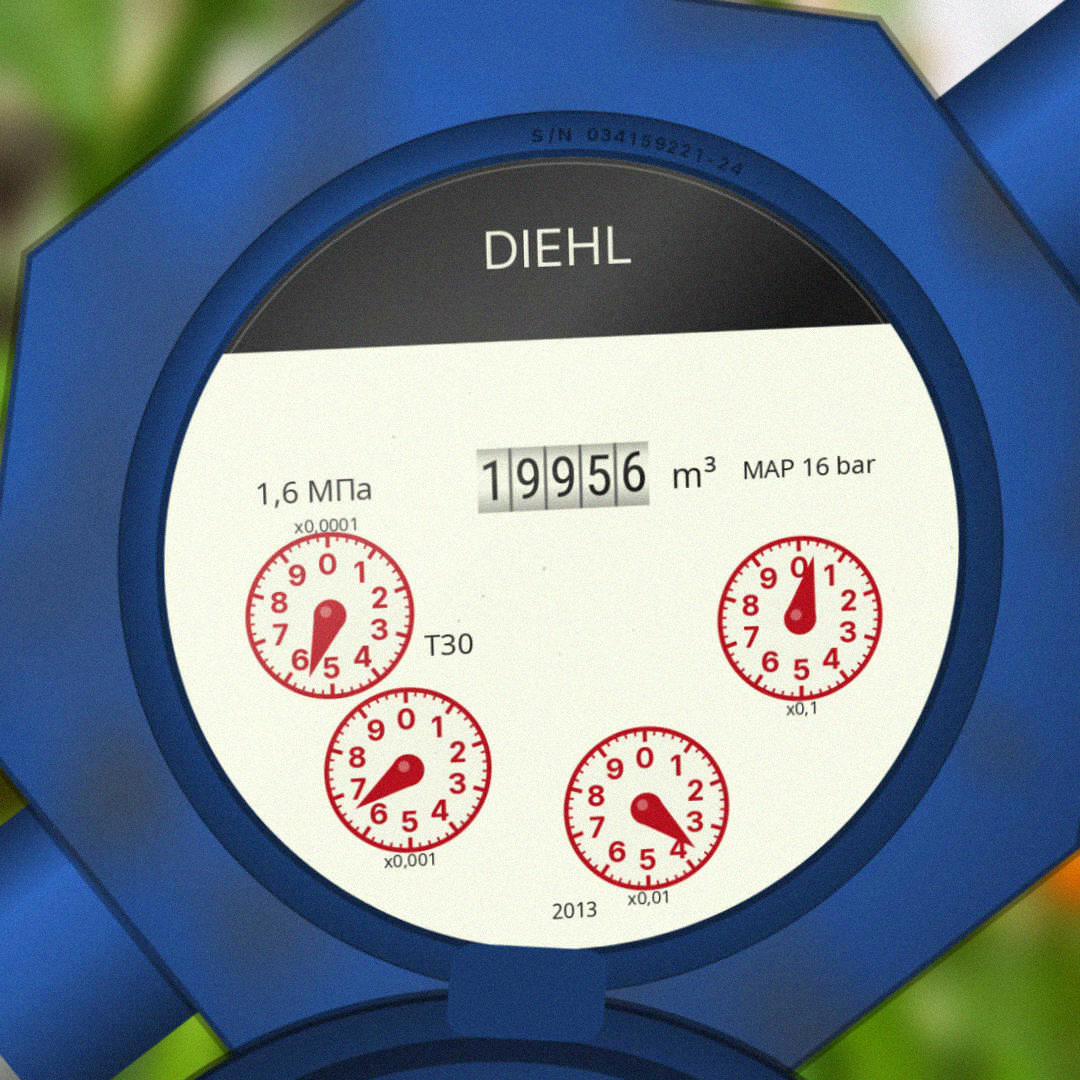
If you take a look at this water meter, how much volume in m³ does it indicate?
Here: 19956.0365 m³
